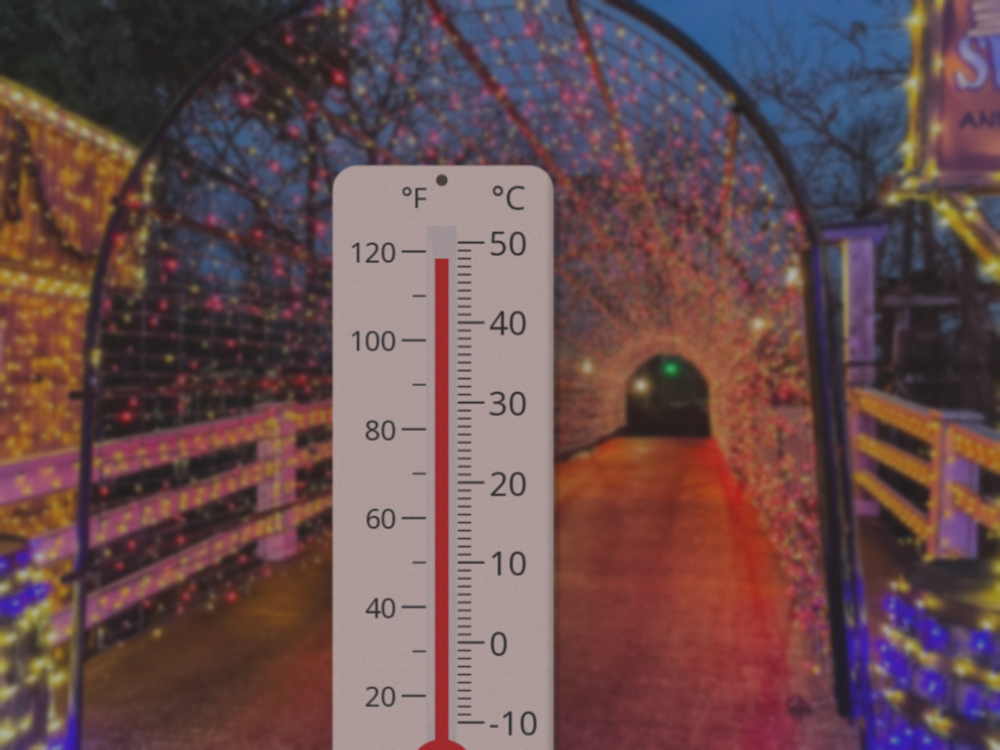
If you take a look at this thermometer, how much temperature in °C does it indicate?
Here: 48 °C
